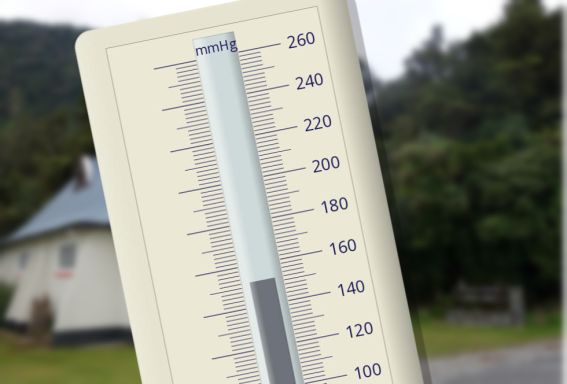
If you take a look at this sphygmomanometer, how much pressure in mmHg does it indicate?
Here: 152 mmHg
